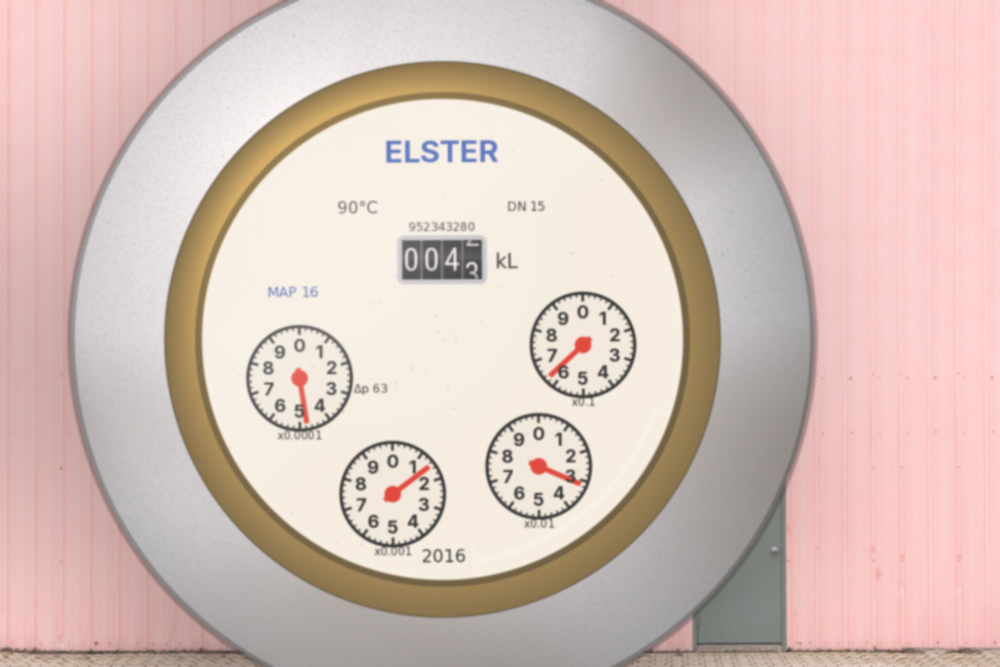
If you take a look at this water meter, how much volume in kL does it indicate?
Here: 42.6314 kL
